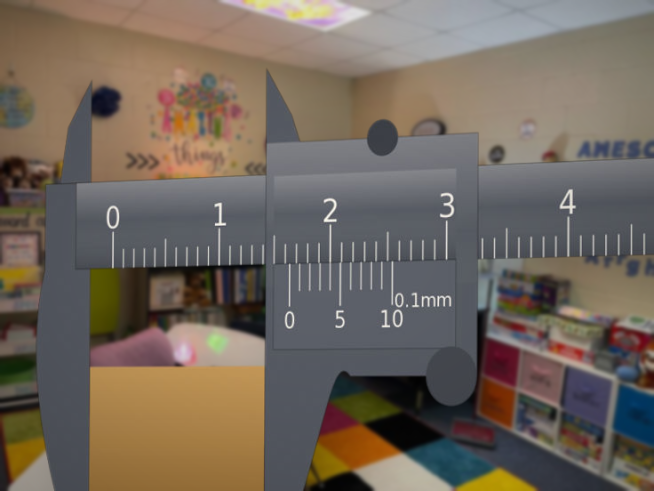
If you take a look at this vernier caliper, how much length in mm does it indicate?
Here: 16.4 mm
